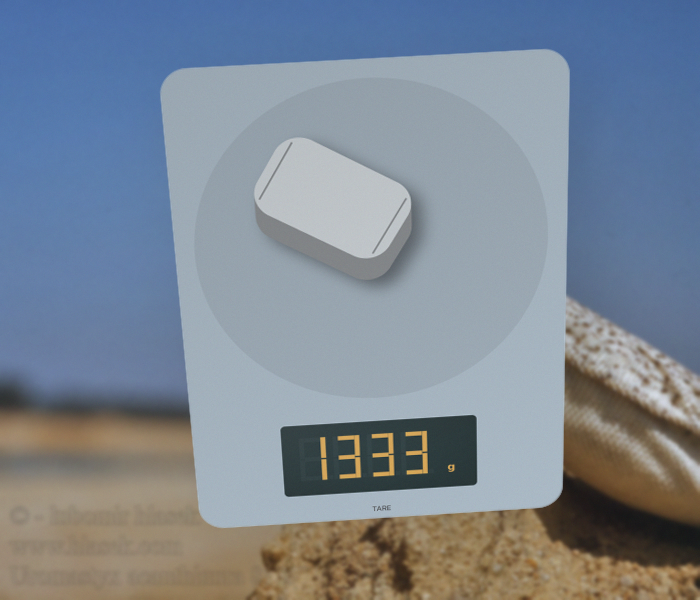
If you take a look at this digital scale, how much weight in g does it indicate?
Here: 1333 g
